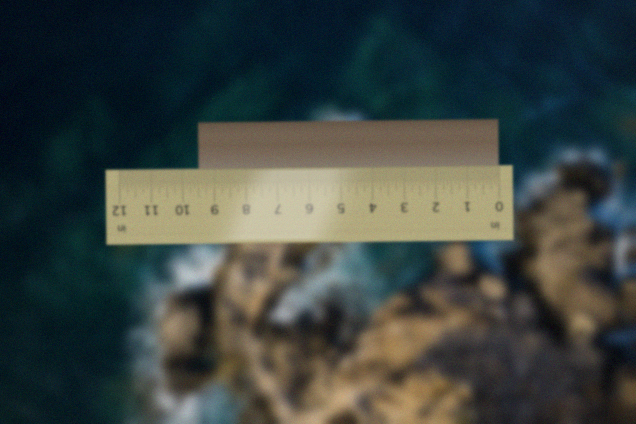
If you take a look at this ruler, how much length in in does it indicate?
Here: 9.5 in
